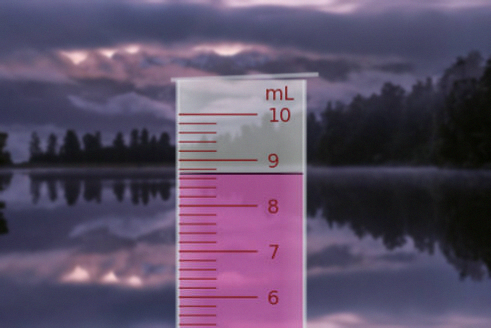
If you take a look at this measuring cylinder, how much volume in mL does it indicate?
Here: 8.7 mL
